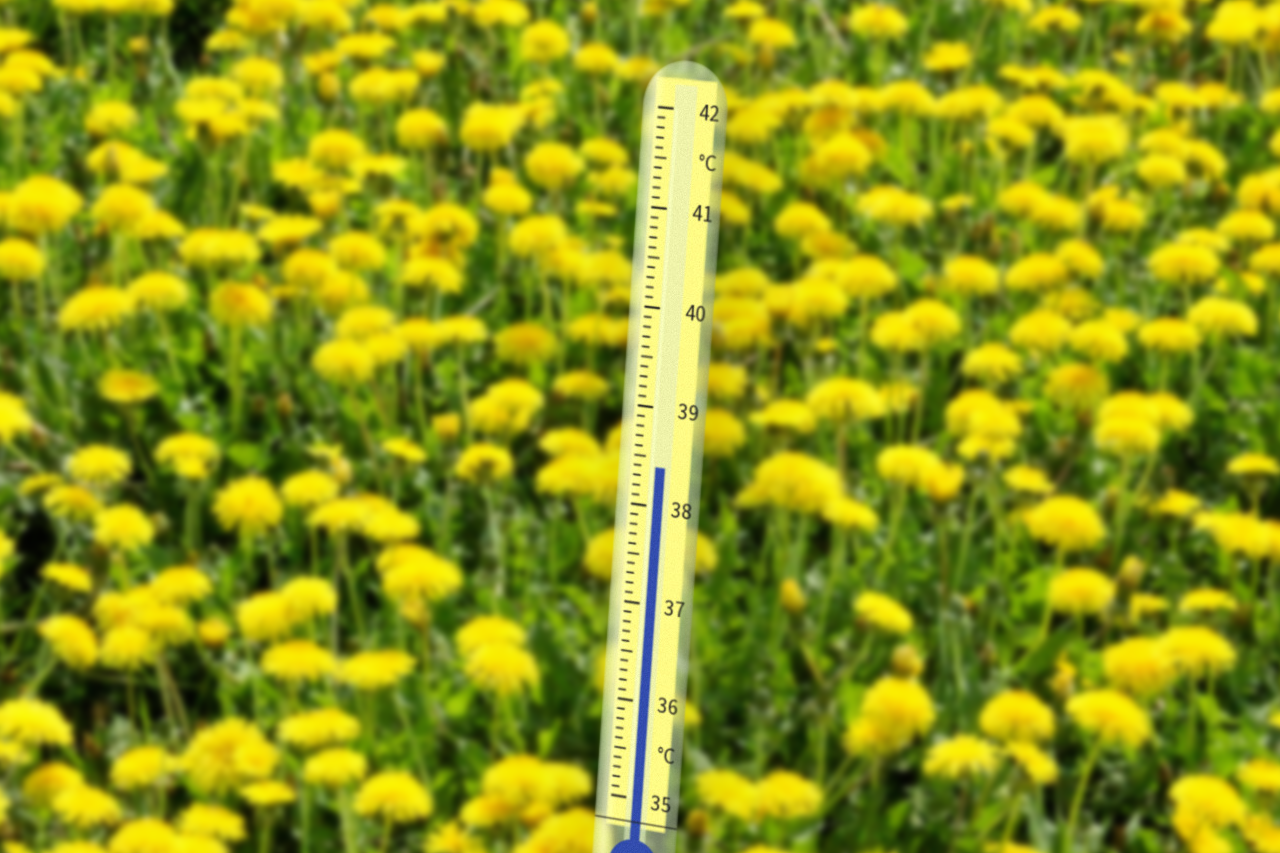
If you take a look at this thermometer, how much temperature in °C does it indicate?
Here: 38.4 °C
